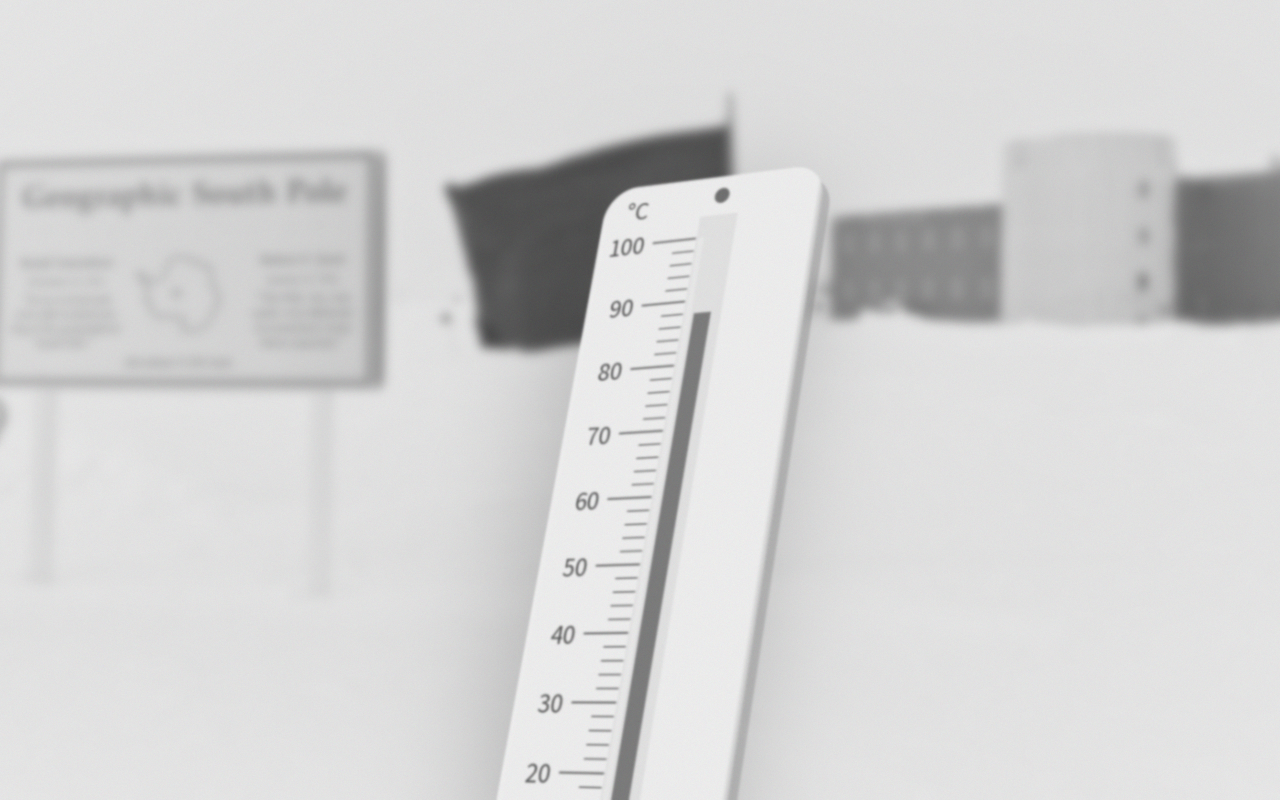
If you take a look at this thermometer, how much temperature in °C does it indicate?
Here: 88 °C
